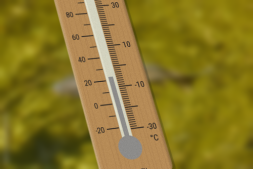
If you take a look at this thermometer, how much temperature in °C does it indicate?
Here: -5 °C
